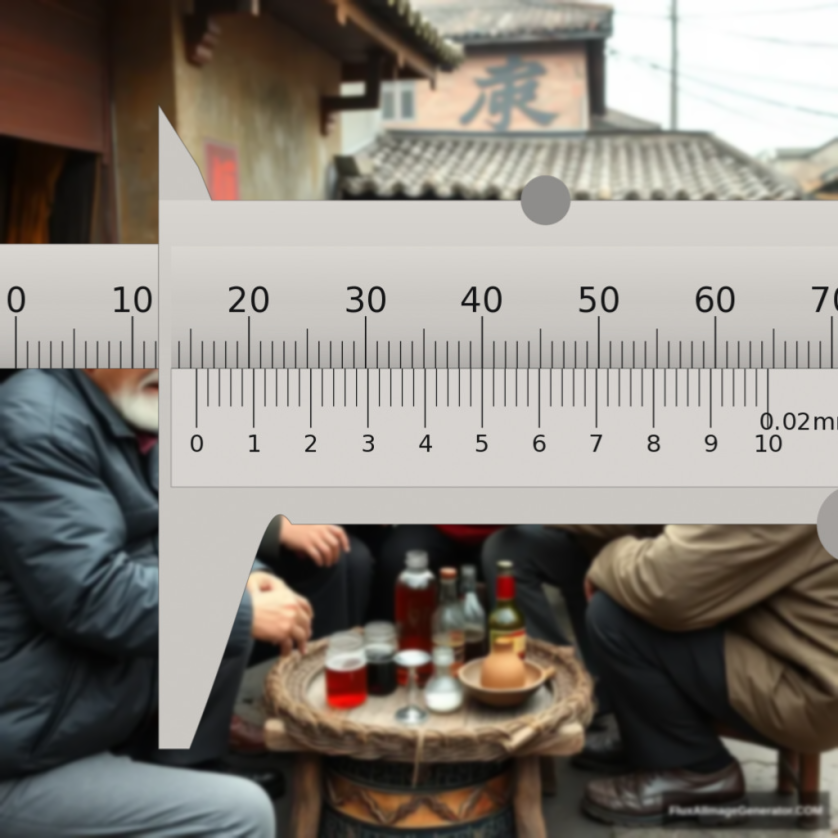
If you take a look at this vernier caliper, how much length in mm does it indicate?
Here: 15.5 mm
